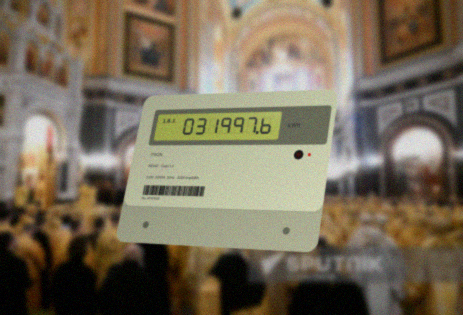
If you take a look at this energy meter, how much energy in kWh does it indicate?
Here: 31997.6 kWh
